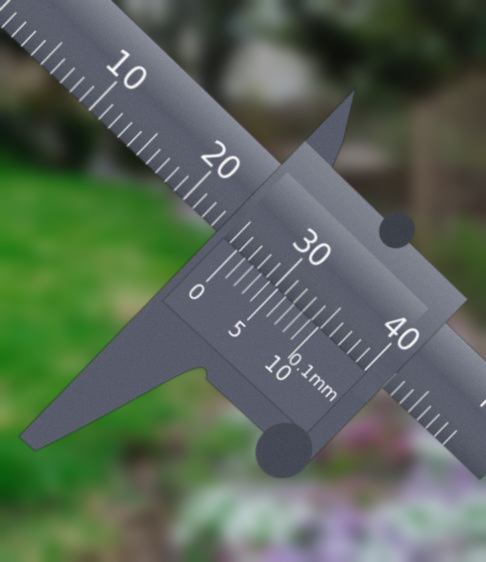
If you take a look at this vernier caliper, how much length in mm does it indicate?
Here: 25.8 mm
